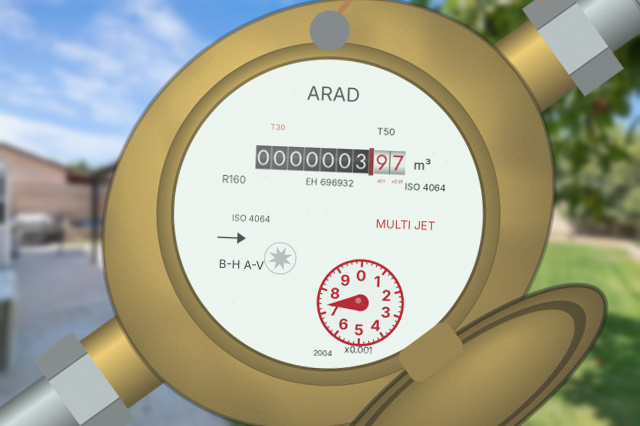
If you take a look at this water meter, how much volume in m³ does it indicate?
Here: 3.977 m³
